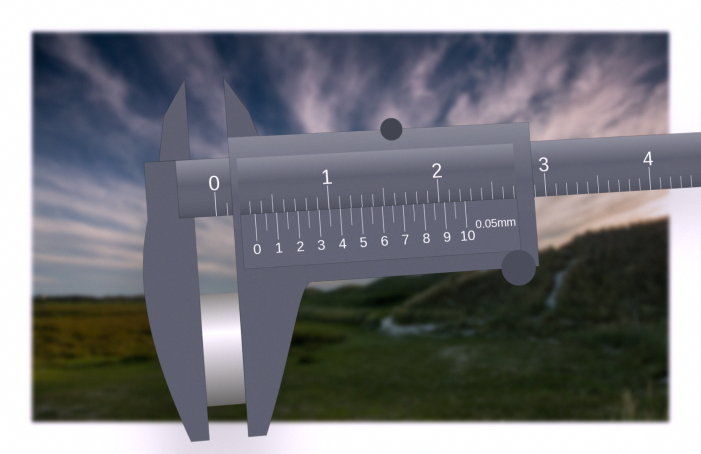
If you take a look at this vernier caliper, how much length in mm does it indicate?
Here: 3.4 mm
